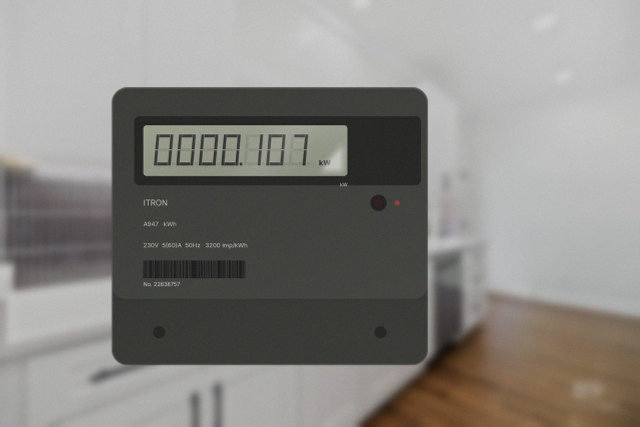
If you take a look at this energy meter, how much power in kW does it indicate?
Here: 0.107 kW
